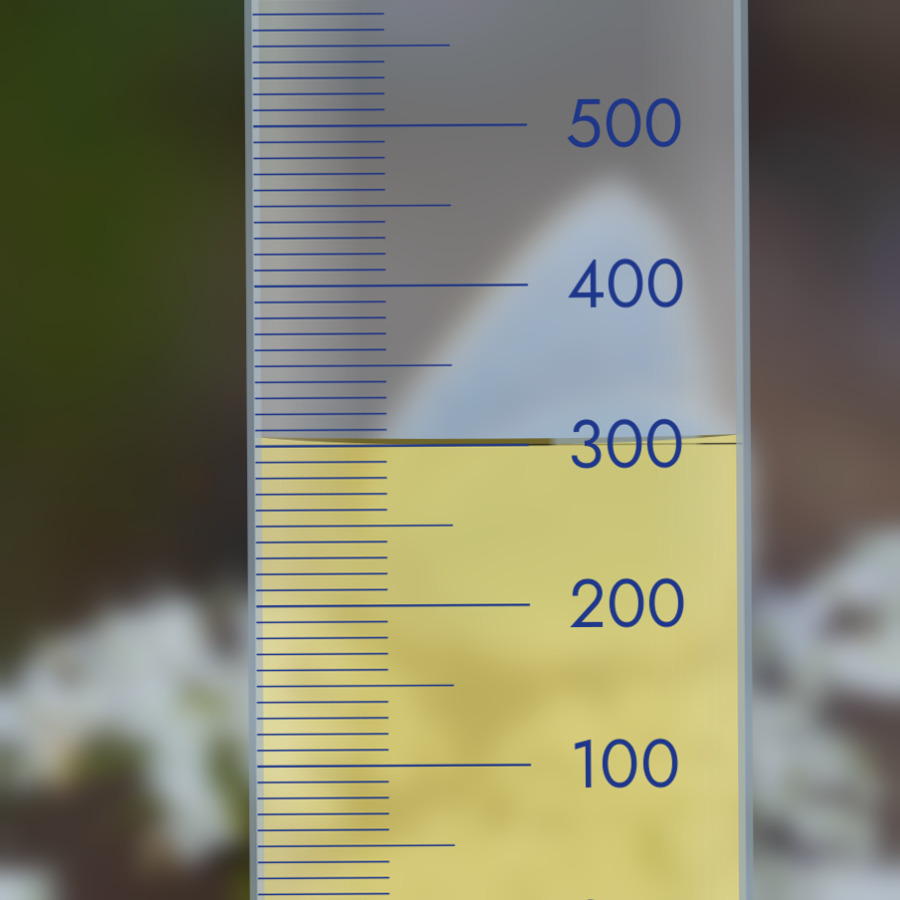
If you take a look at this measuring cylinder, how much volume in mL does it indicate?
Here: 300 mL
